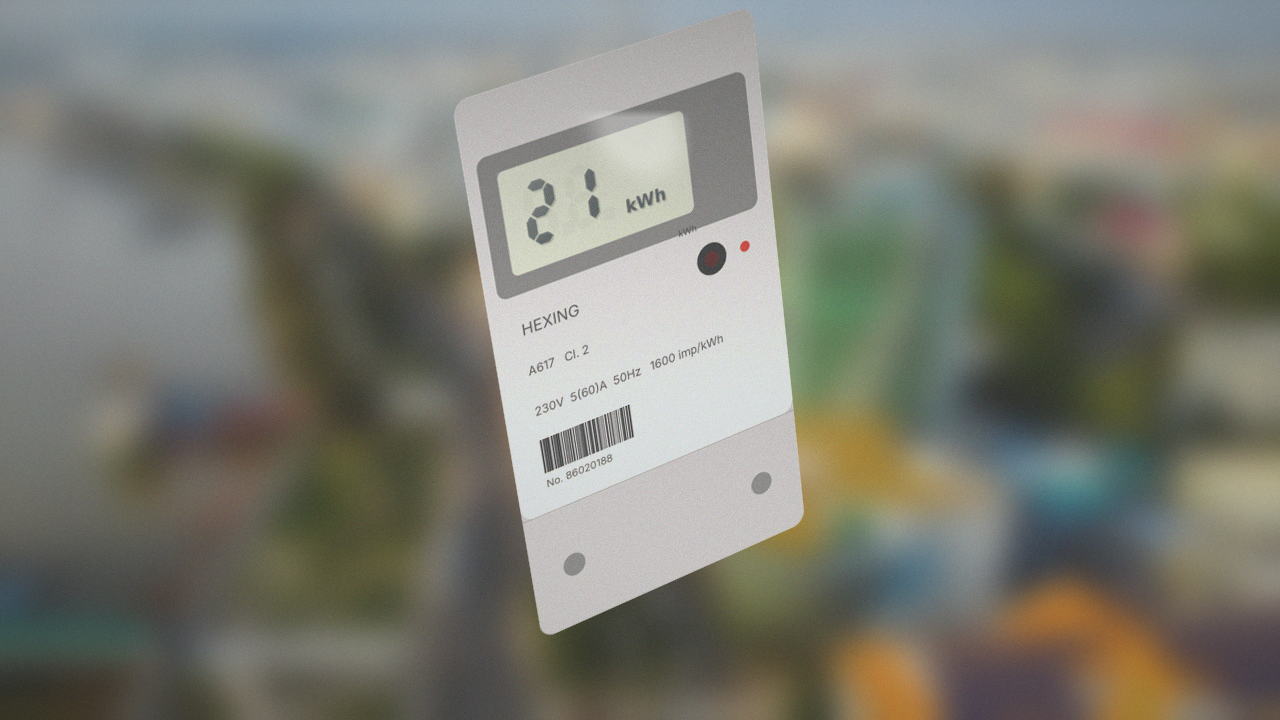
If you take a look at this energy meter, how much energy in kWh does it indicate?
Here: 21 kWh
